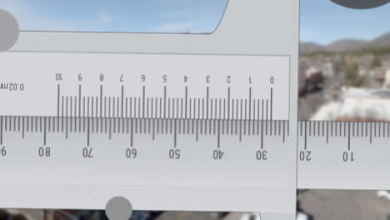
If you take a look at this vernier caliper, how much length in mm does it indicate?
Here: 28.0 mm
